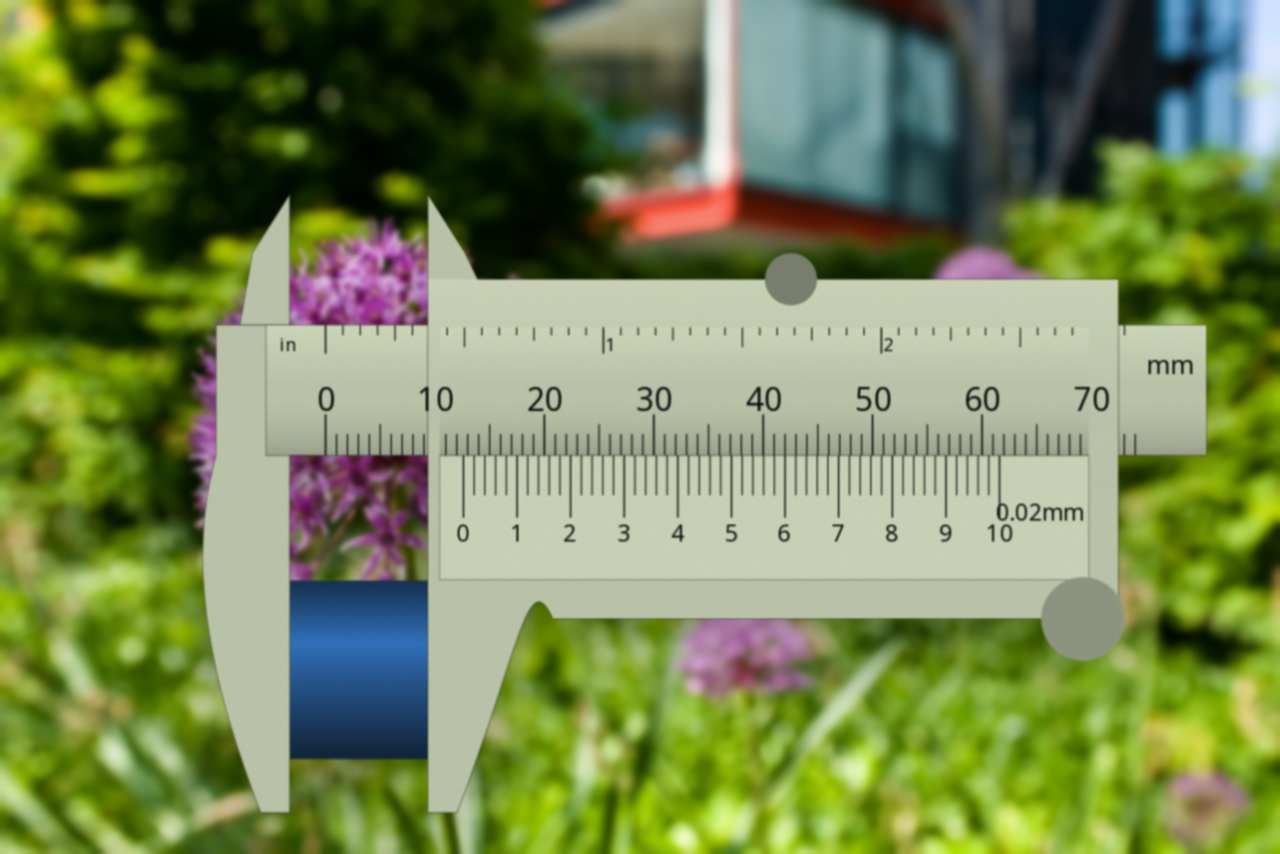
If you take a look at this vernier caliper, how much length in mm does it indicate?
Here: 12.6 mm
